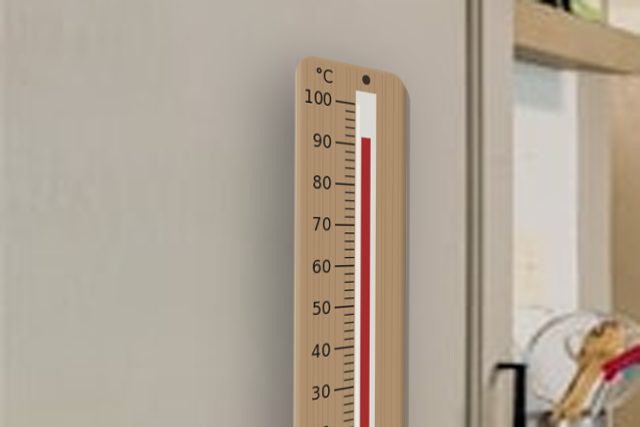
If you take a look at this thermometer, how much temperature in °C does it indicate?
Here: 92 °C
